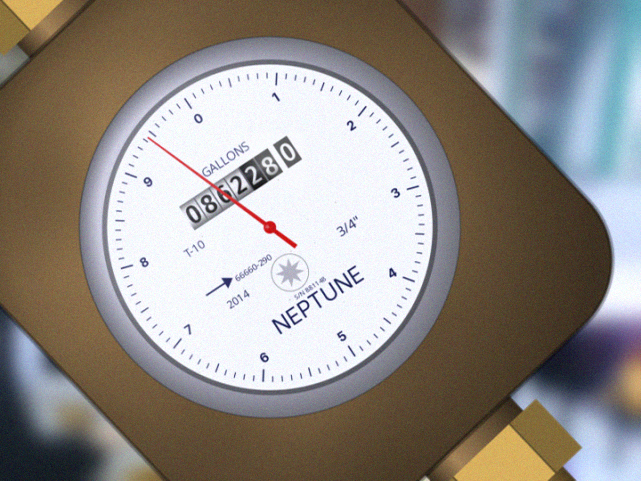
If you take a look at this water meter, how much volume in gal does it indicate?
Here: 862279.4 gal
